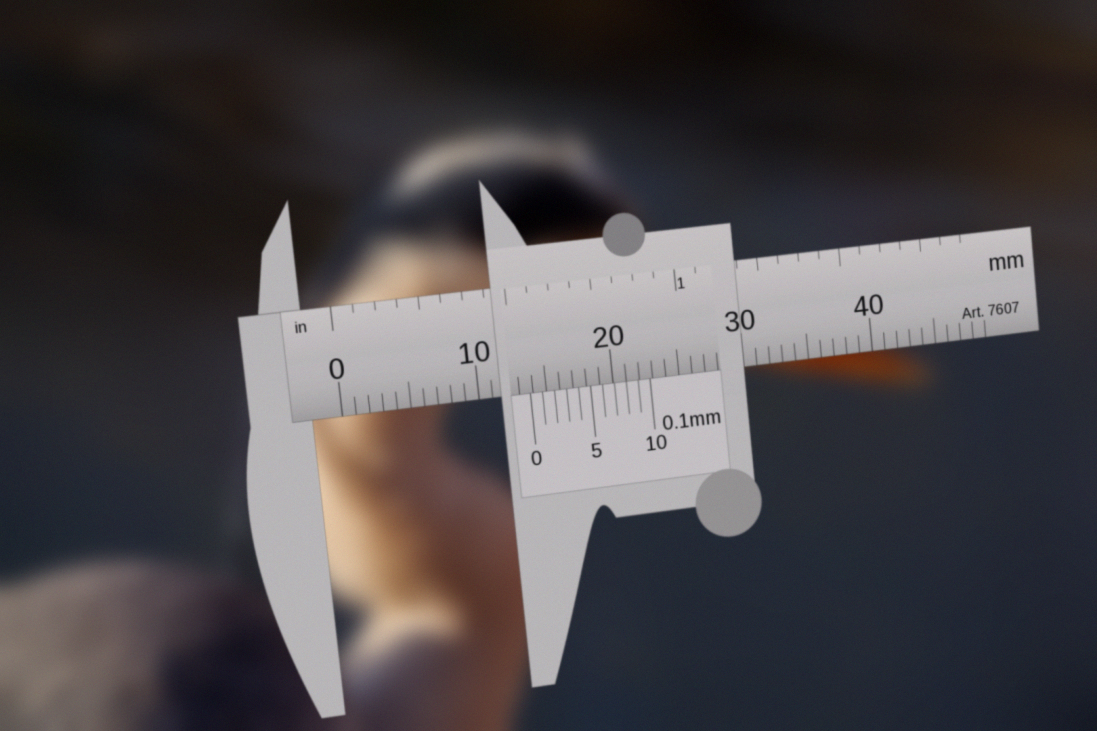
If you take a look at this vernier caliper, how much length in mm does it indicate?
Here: 13.8 mm
